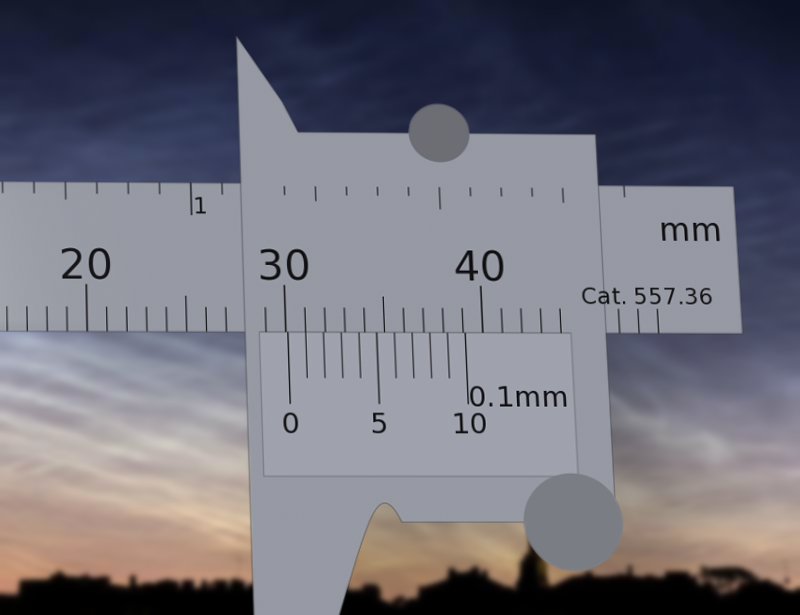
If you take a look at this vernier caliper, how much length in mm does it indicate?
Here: 30.1 mm
